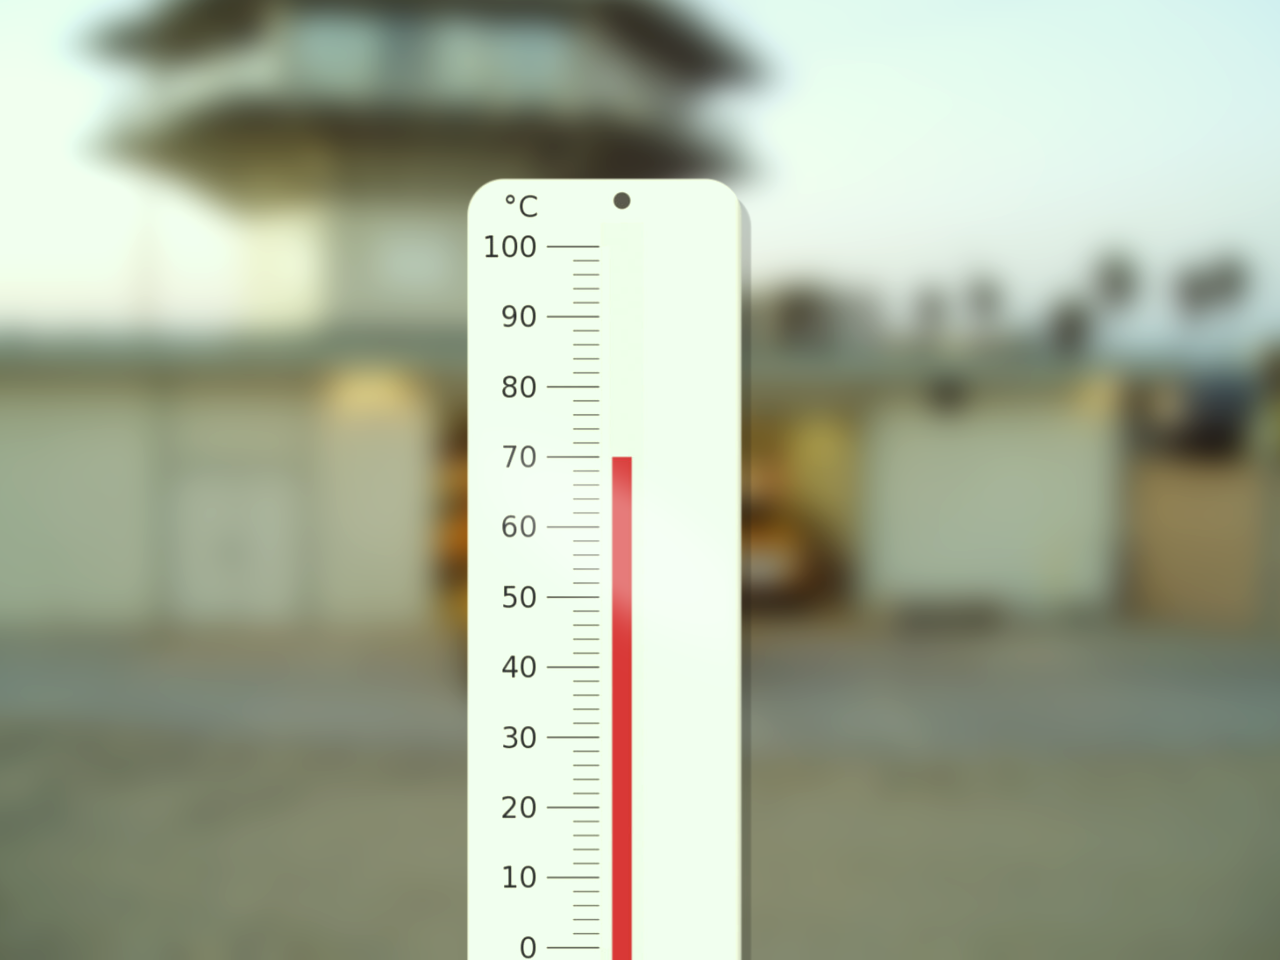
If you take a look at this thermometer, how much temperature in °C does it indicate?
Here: 70 °C
